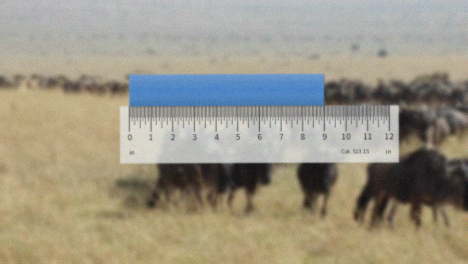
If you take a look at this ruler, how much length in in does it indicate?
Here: 9 in
